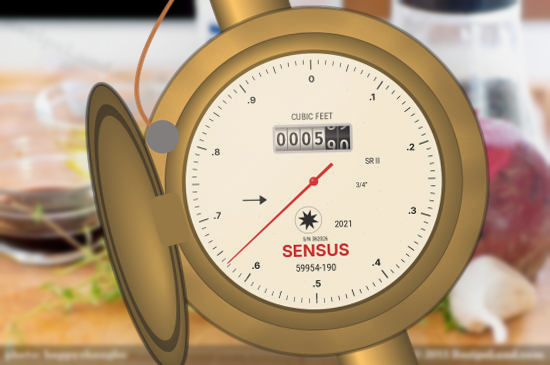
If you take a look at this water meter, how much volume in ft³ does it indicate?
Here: 589.63 ft³
